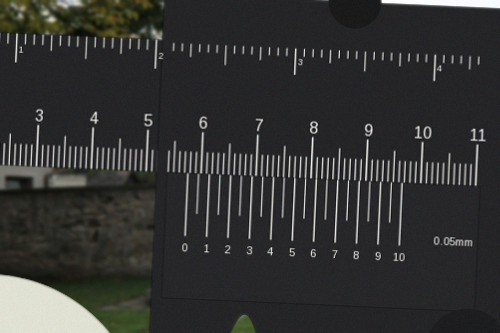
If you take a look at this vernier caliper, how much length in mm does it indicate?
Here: 57.6 mm
